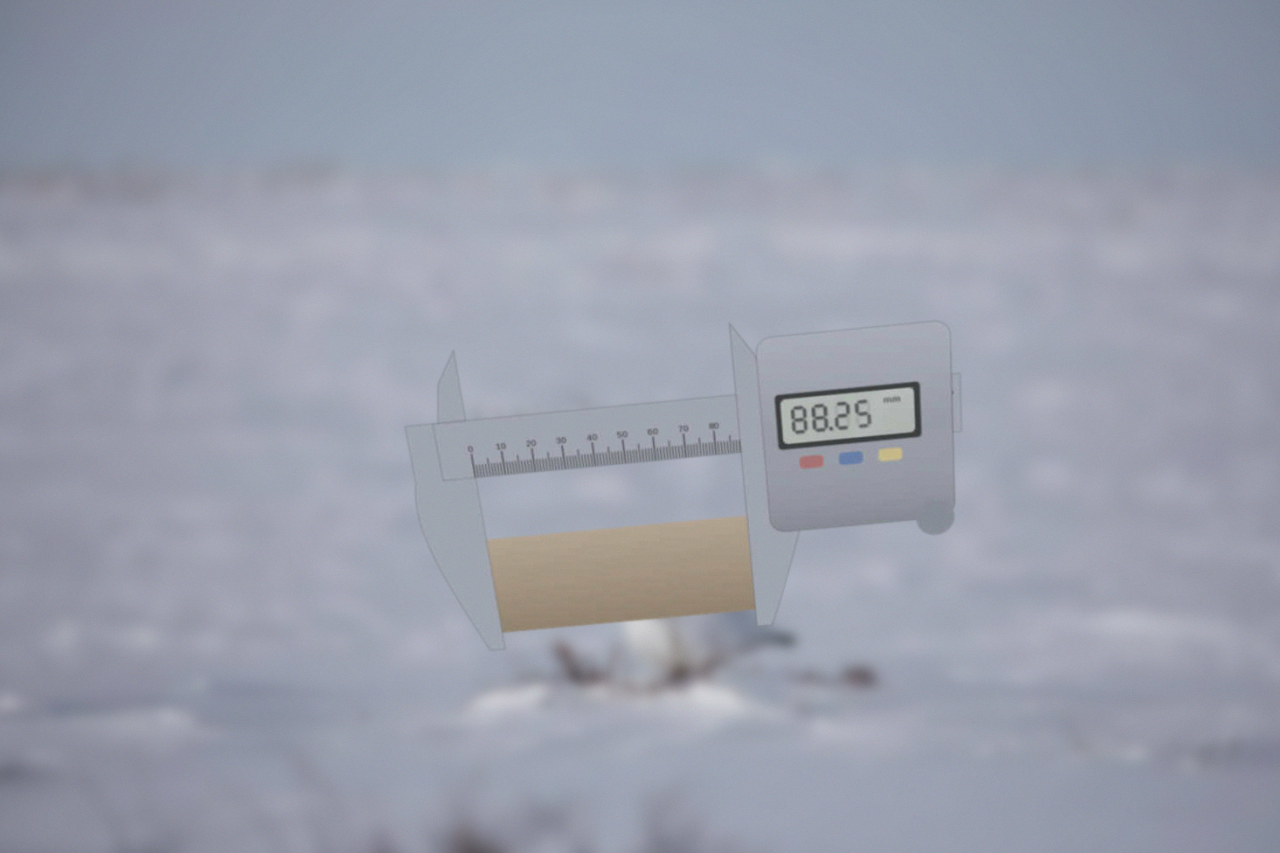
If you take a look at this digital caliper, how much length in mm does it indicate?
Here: 88.25 mm
